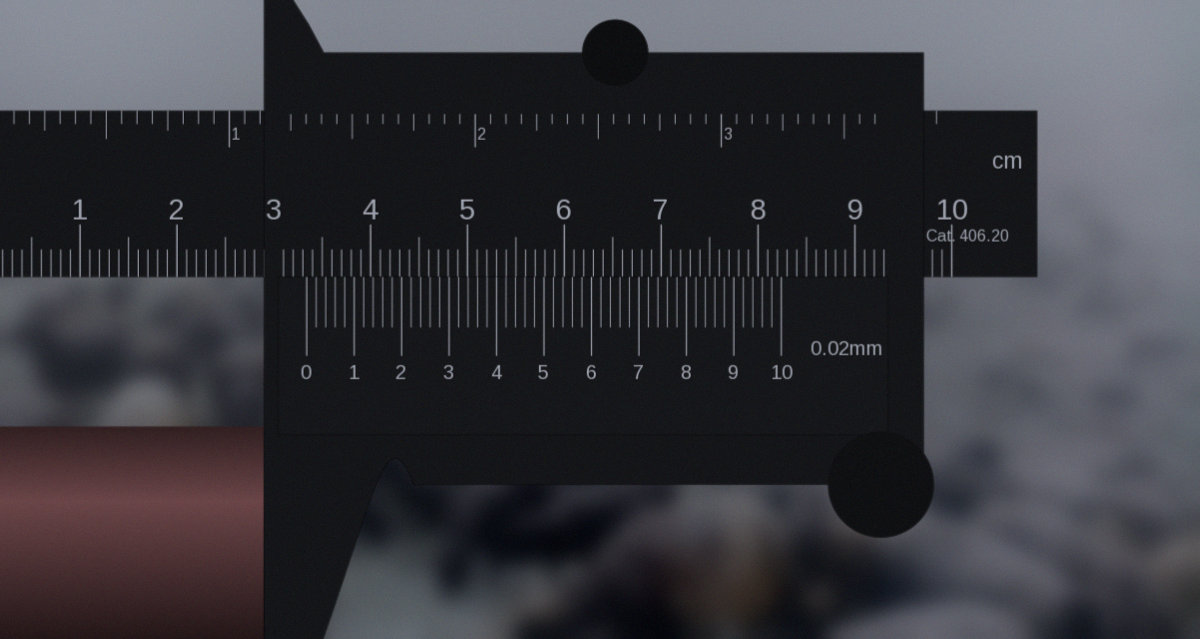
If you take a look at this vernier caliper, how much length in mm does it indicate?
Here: 33.4 mm
